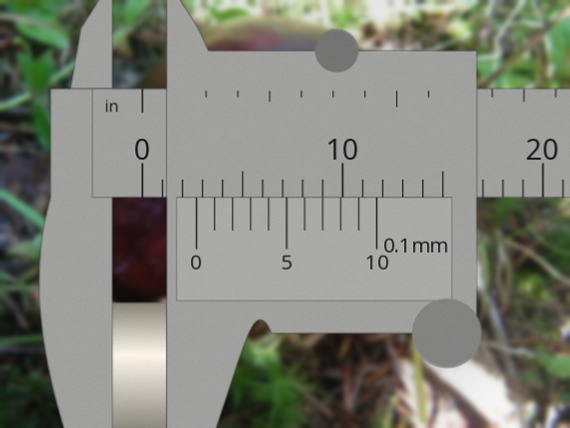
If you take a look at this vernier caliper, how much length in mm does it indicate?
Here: 2.7 mm
